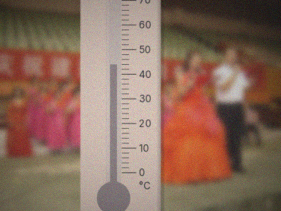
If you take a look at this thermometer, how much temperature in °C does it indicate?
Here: 44 °C
